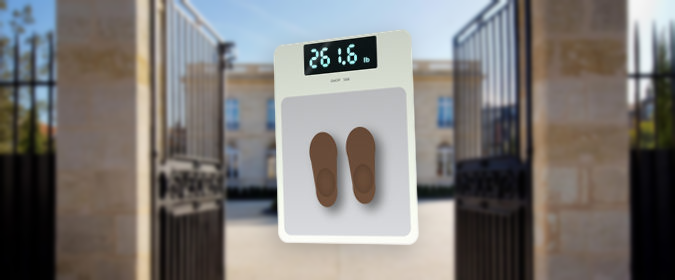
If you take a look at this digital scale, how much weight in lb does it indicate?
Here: 261.6 lb
